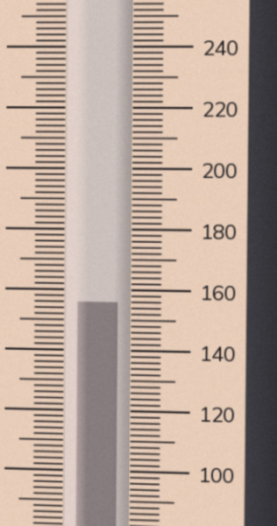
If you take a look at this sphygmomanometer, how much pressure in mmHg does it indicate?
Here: 156 mmHg
